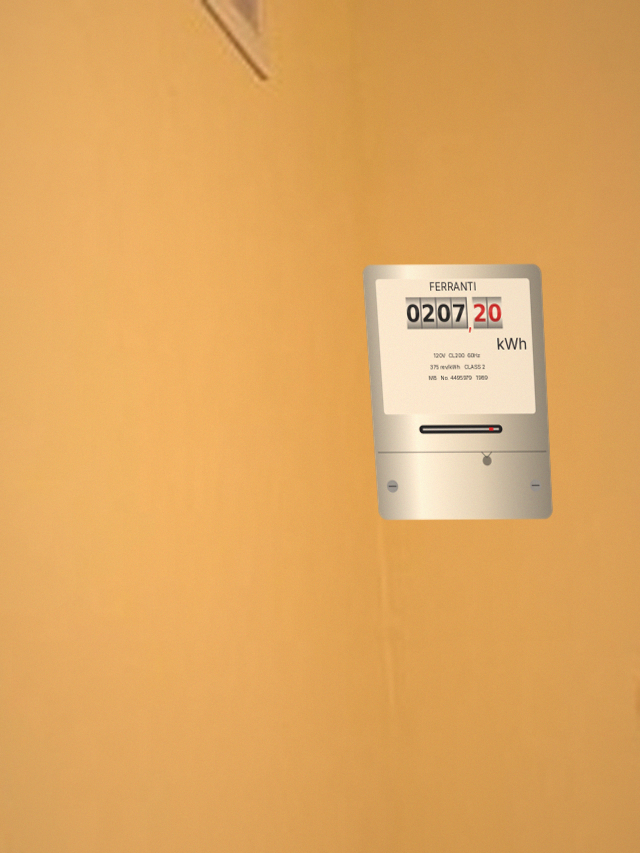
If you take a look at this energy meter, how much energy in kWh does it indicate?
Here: 207.20 kWh
